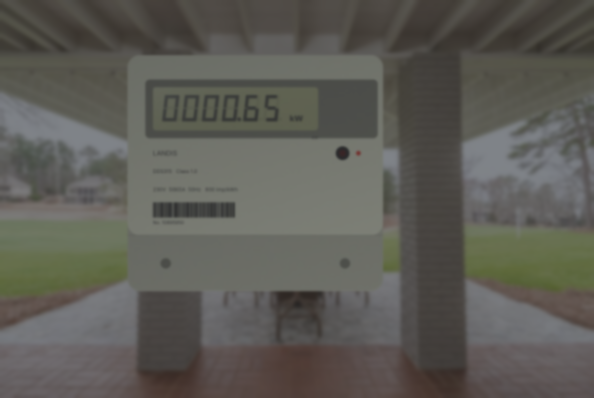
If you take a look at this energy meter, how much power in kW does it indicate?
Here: 0.65 kW
